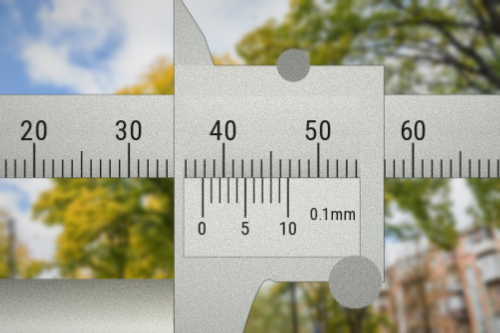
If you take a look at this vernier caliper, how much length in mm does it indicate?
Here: 37.8 mm
